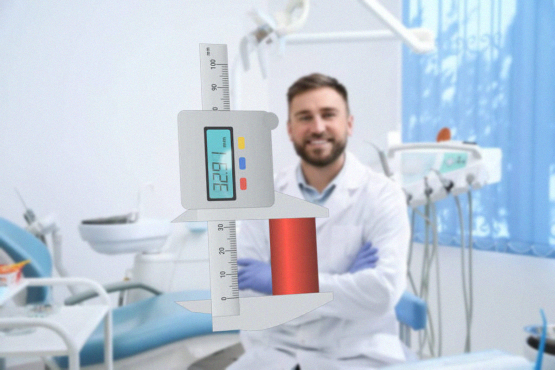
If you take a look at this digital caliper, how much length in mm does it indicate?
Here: 32.91 mm
